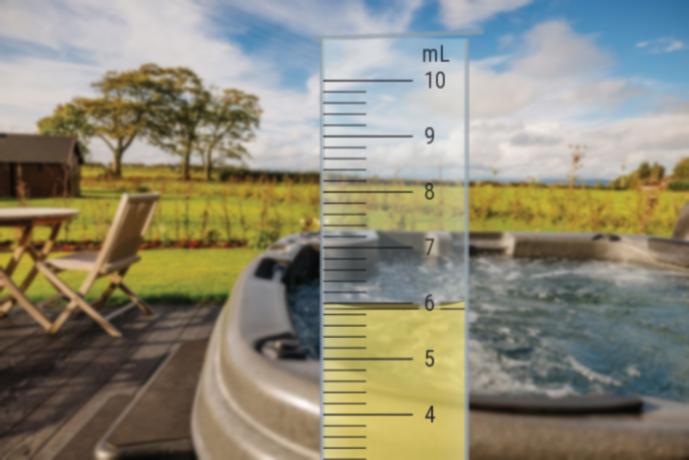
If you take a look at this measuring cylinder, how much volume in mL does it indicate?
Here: 5.9 mL
